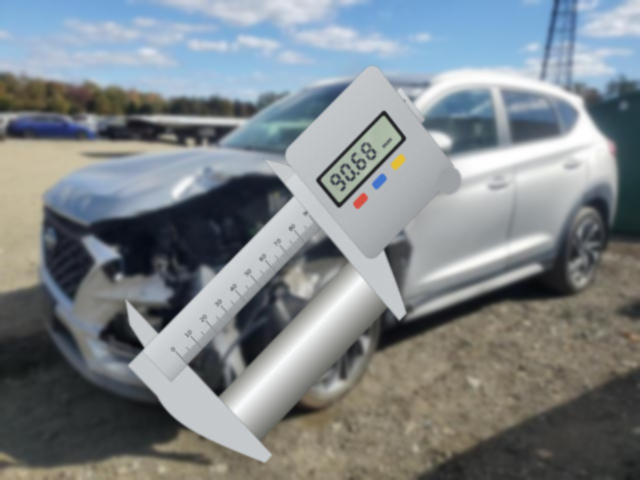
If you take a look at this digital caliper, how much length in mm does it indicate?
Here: 90.68 mm
